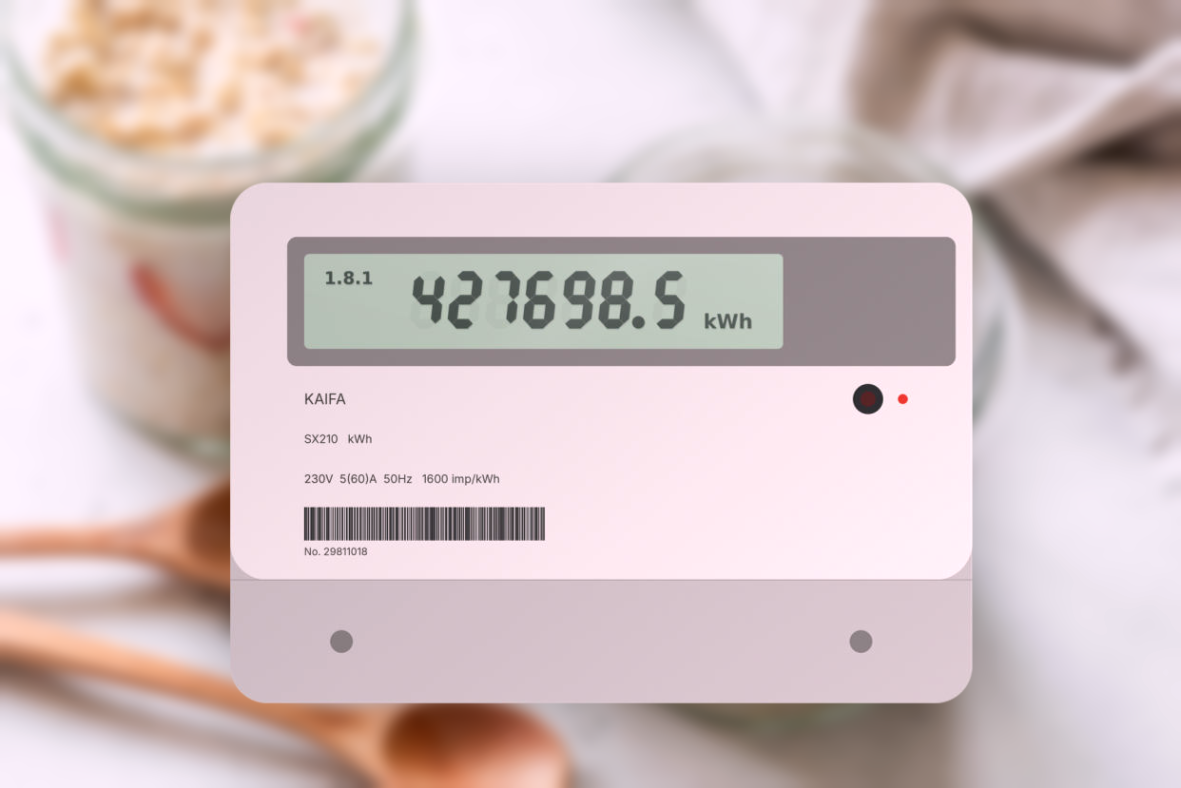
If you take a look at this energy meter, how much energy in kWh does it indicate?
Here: 427698.5 kWh
